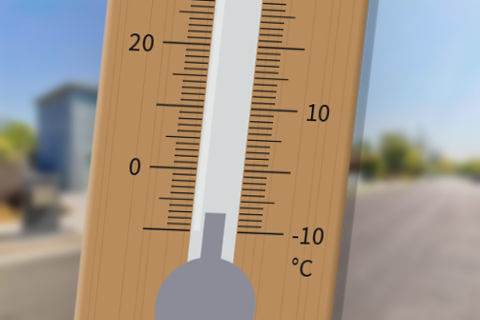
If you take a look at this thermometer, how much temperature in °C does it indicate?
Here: -7 °C
